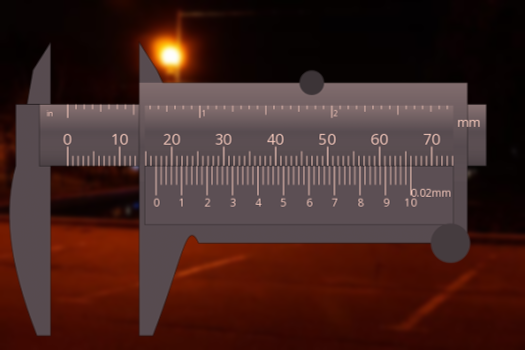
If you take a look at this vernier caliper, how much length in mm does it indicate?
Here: 17.0 mm
